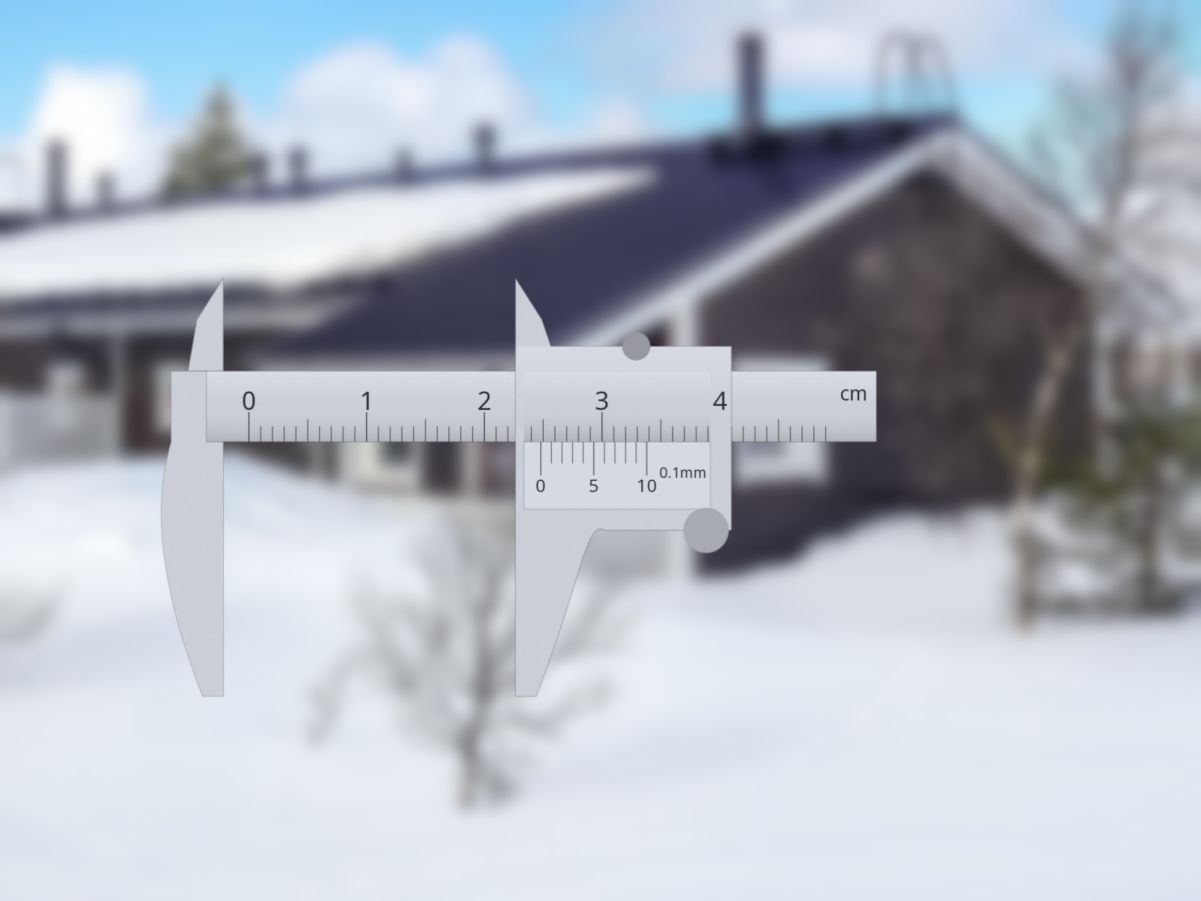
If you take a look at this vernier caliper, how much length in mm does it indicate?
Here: 24.8 mm
